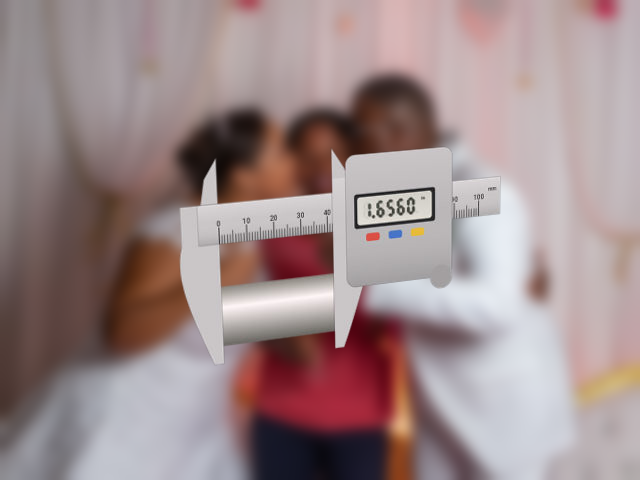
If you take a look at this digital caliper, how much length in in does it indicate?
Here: 1.6560 in
